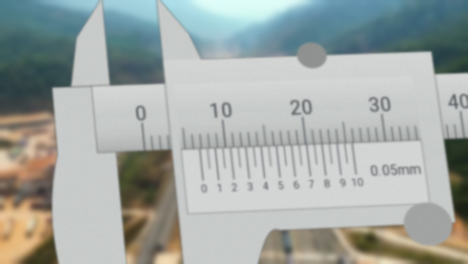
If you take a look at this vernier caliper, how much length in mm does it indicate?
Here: 6.8 mm
